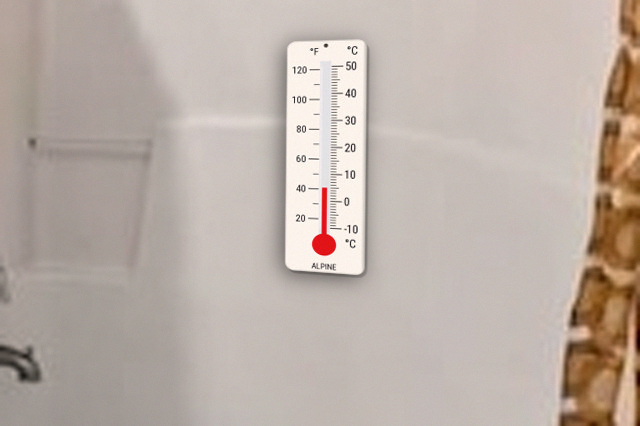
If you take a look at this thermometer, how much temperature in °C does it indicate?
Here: 5 °C
